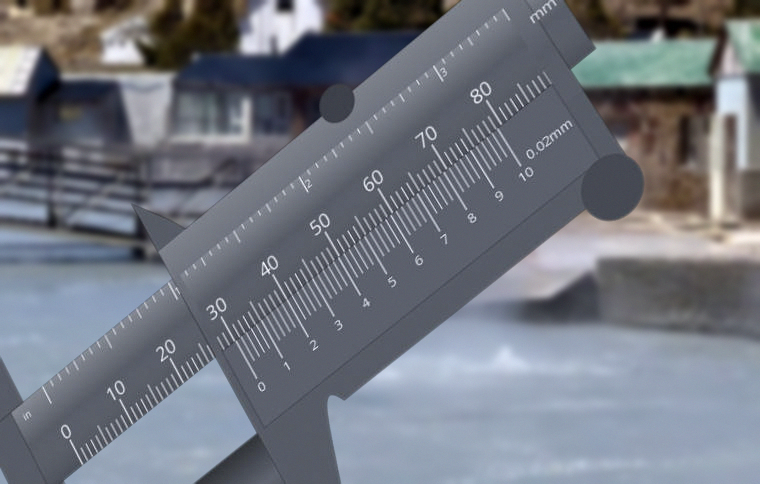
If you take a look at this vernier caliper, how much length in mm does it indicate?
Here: 30.2 mm
